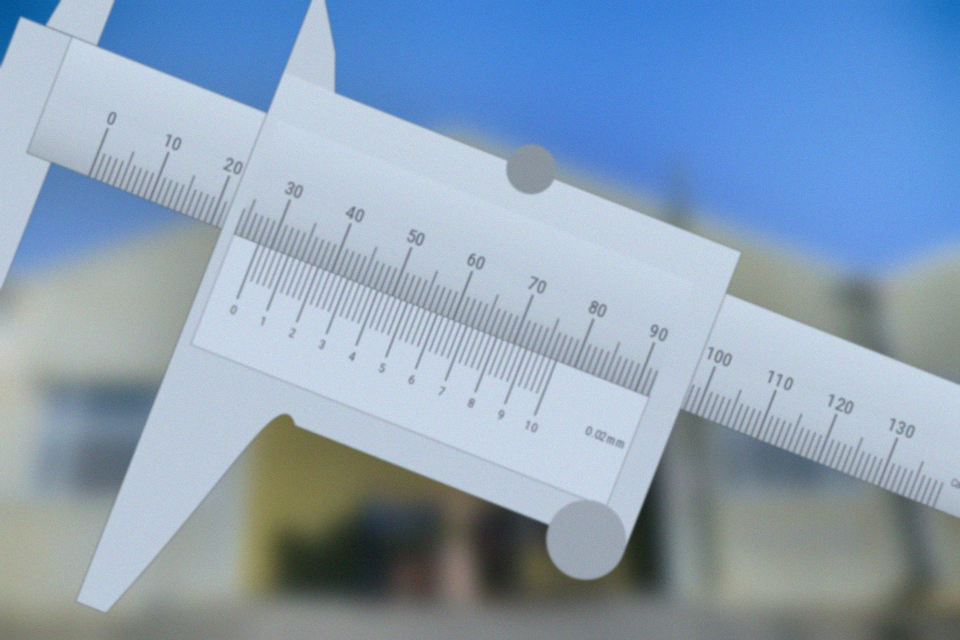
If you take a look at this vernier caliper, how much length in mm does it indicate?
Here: 28.0 mm
